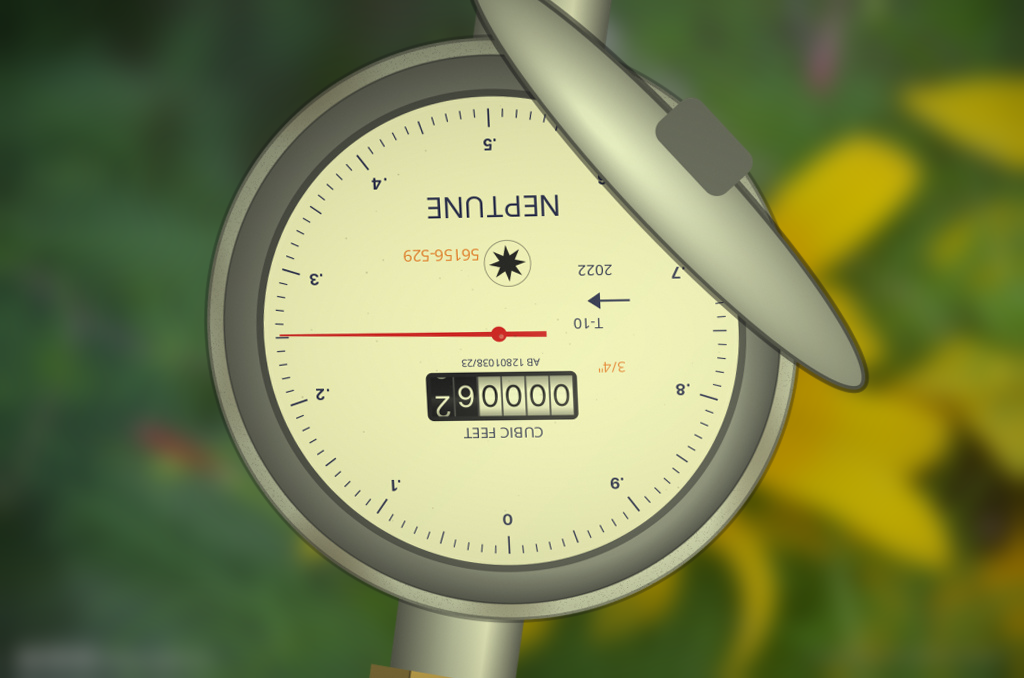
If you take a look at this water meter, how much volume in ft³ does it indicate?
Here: 62.25 ft³
